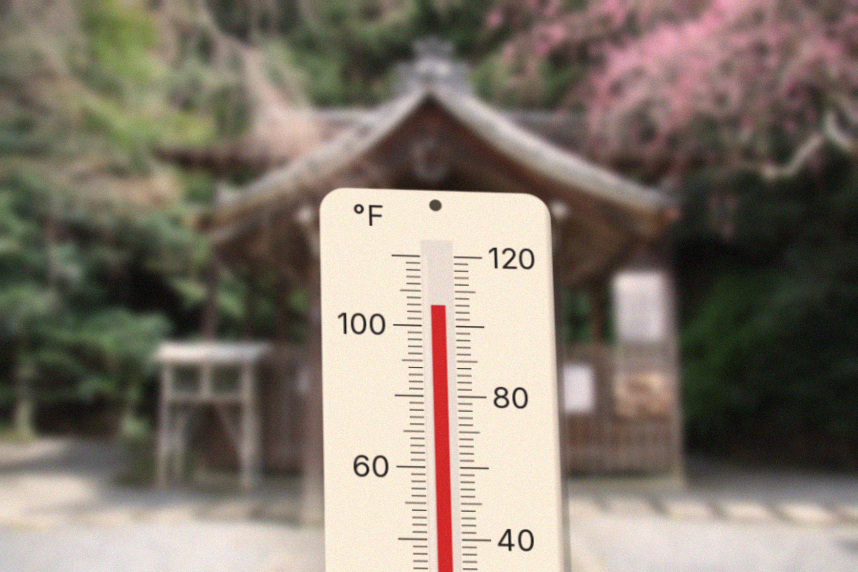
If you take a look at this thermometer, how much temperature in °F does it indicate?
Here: 106 °F
